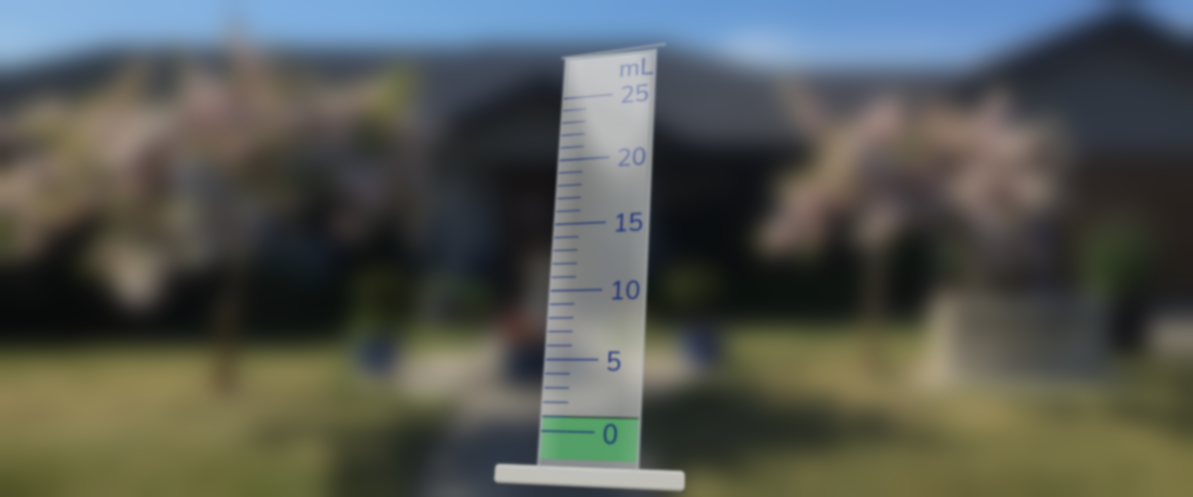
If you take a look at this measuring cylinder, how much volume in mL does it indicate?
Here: 1 mL
